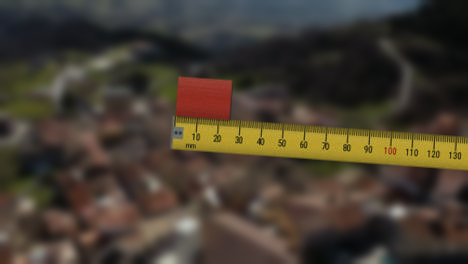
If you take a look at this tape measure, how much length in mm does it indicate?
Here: 25 mm
